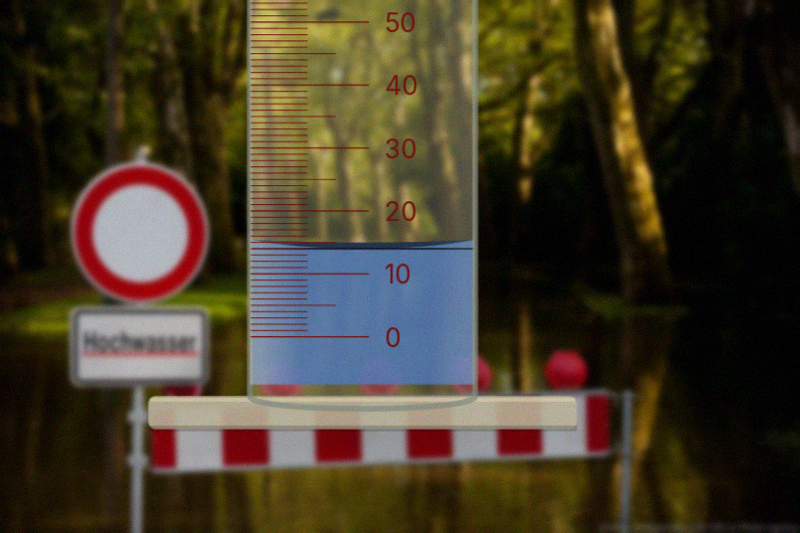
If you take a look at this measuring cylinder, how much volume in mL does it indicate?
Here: 14 mL
